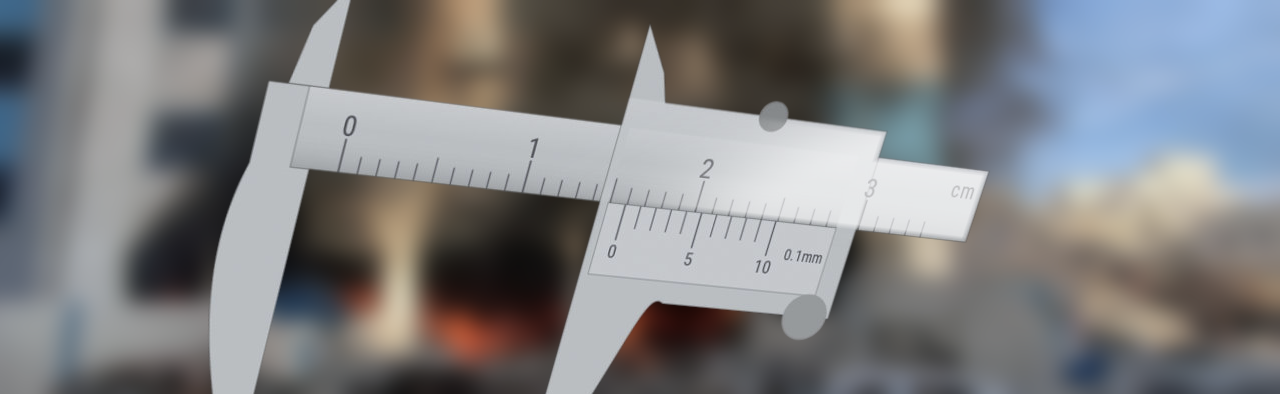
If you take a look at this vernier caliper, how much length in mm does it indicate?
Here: 15.9 mm
